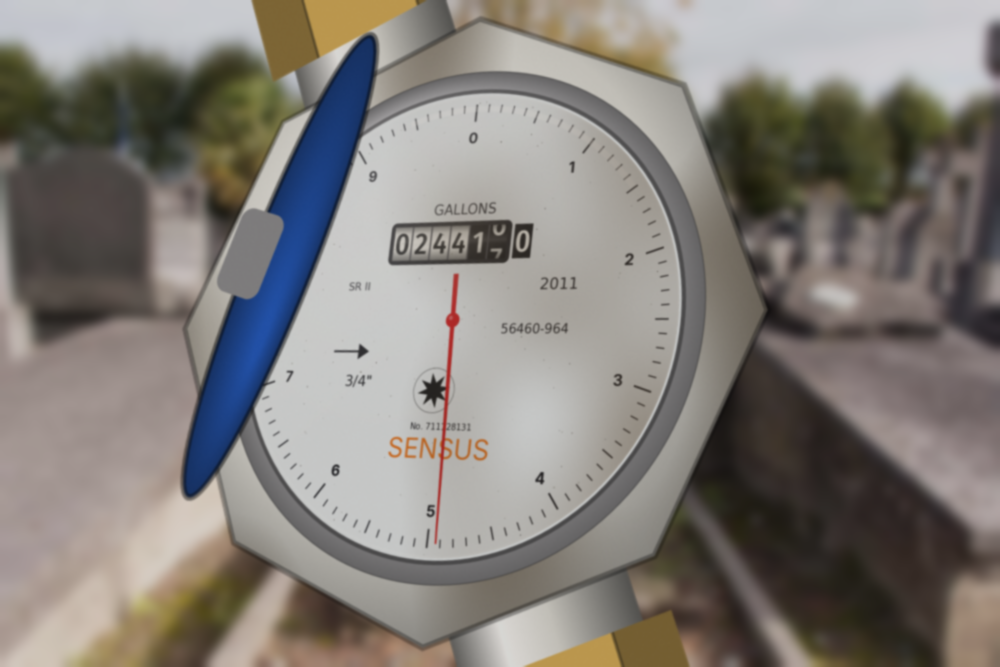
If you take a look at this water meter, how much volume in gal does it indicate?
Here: 244164.9 gal
